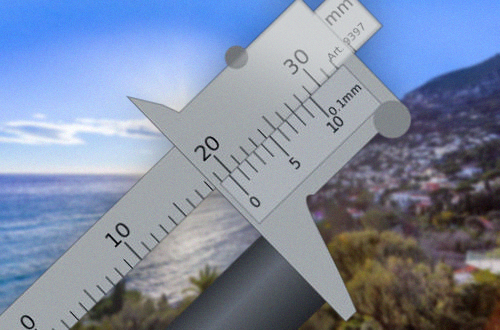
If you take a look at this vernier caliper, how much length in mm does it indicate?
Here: 19.8 mm
